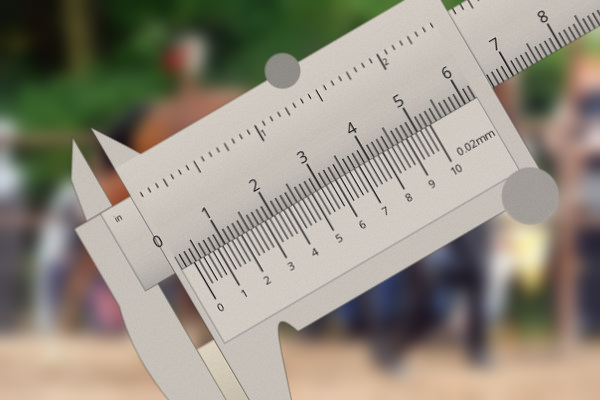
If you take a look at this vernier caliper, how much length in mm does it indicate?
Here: 3.6 mm
